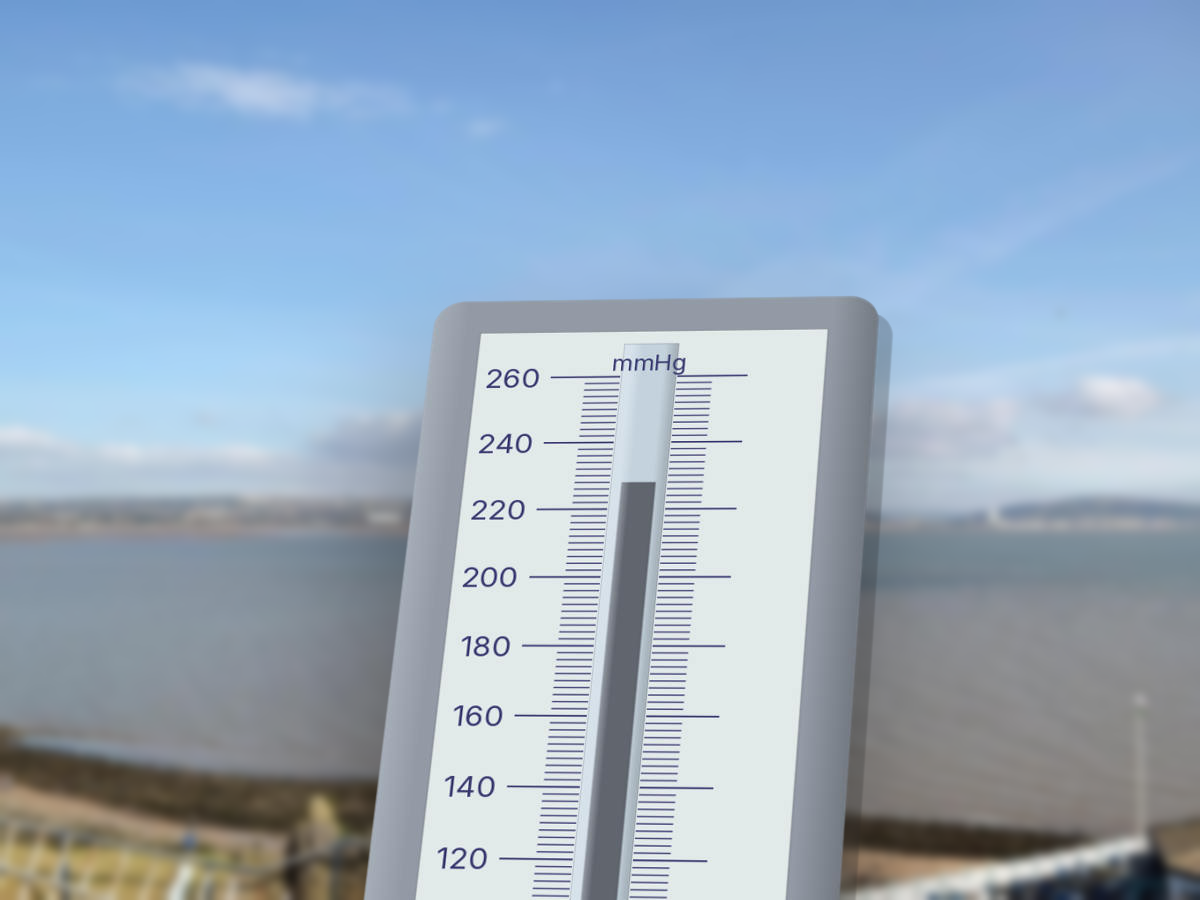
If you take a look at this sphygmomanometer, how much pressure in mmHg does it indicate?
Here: 228 mmHg
